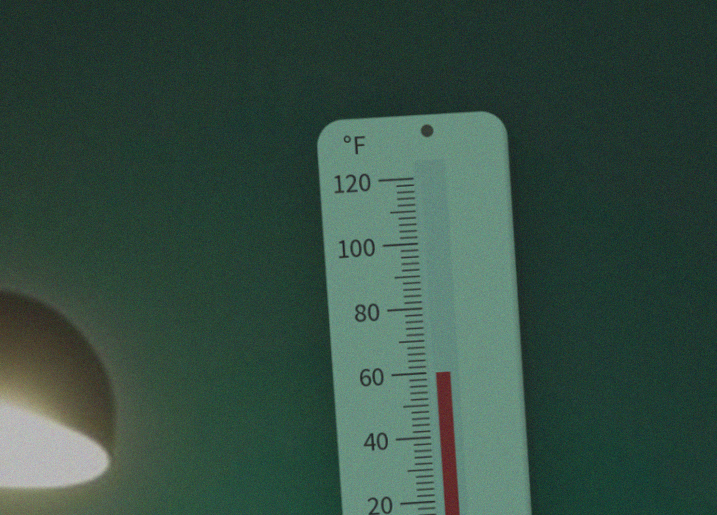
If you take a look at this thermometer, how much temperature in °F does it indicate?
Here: 60 °F
